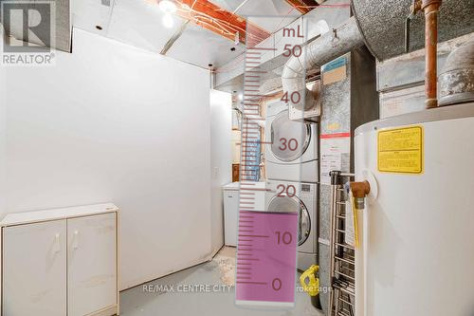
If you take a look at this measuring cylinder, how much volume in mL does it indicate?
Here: 15 mL
